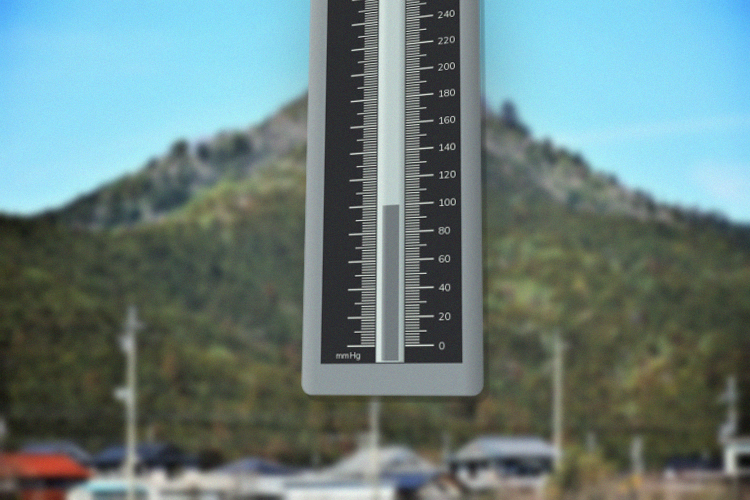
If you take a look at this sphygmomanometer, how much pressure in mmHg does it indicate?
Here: 100 mmHg
